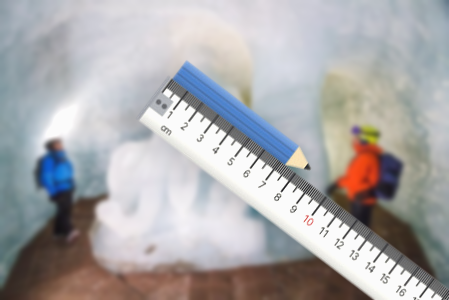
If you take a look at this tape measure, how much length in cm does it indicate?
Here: 8.5 cm
